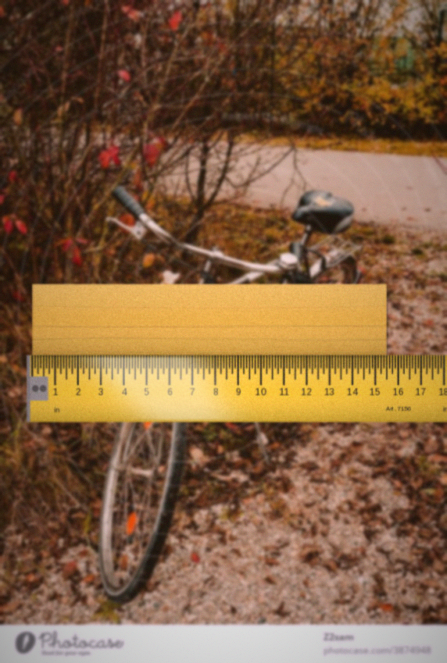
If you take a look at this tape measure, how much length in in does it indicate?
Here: 15.5 in
